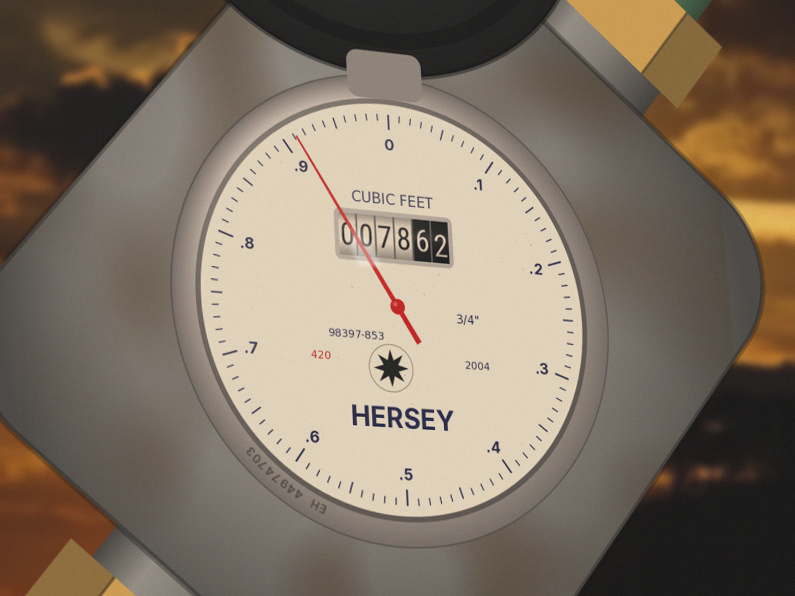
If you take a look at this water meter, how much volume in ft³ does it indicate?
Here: 7861.91 ft³
